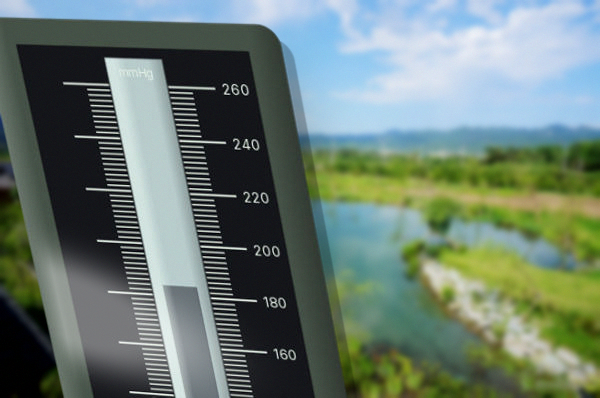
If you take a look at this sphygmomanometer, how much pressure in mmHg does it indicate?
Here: 184 mmHg
